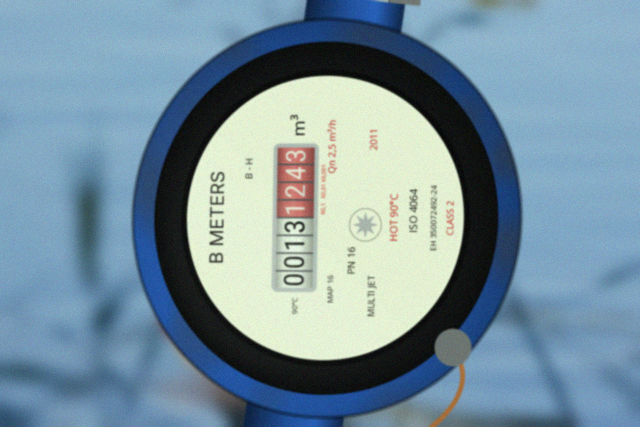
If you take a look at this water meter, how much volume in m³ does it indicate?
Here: 13.1243 m³
